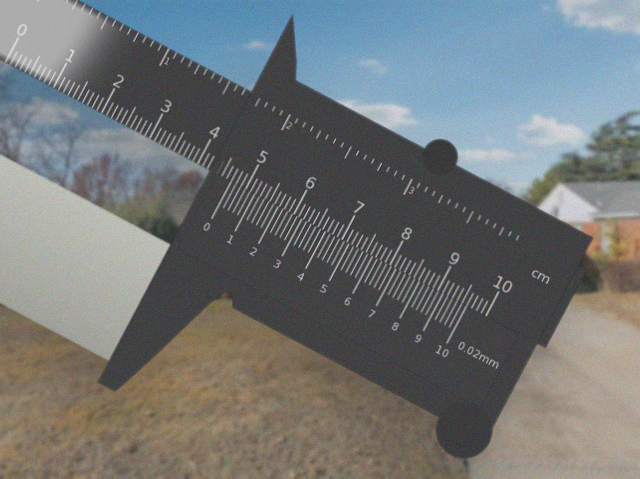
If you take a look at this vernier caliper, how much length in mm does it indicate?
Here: 47.0 mm
